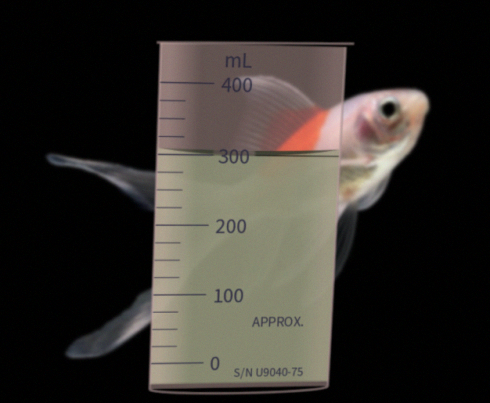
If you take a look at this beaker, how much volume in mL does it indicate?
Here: 300 mL
